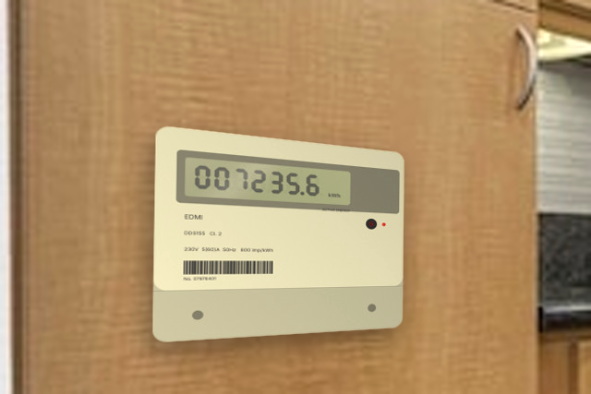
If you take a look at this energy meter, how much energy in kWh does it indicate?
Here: 7235.6 kWh
